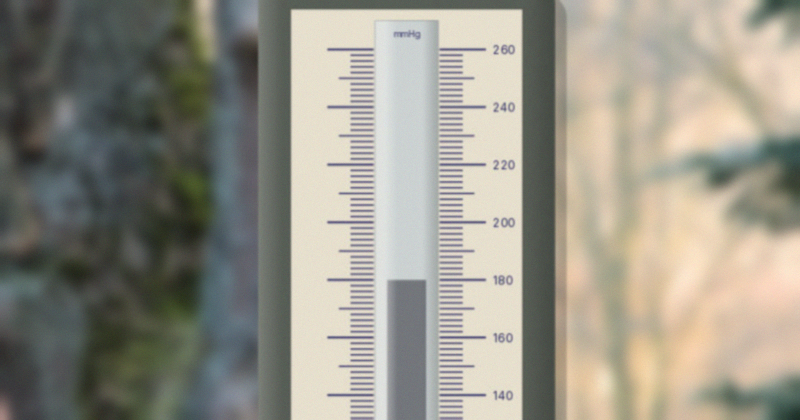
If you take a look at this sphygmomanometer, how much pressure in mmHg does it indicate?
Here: 180 mmHg
